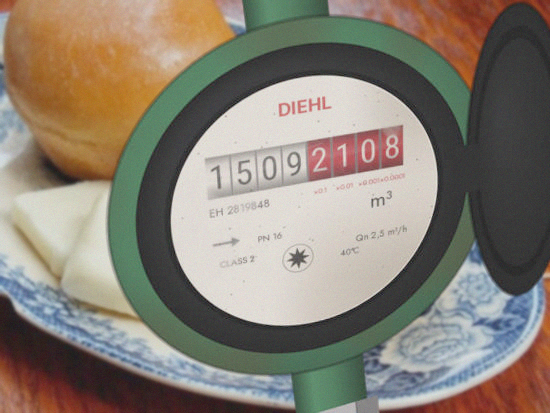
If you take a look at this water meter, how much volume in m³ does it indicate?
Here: 1509.2108 m³
